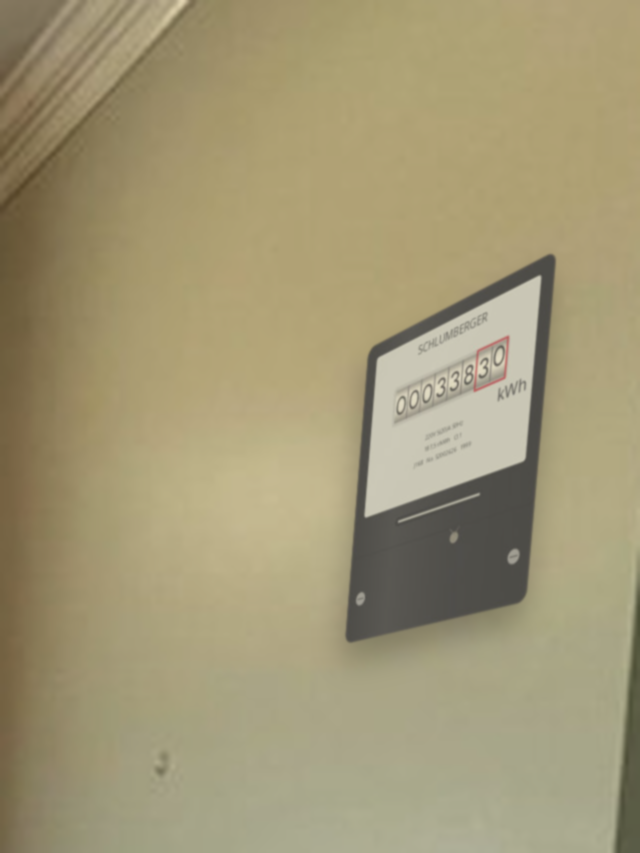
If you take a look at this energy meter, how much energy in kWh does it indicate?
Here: 338.30 kWh
